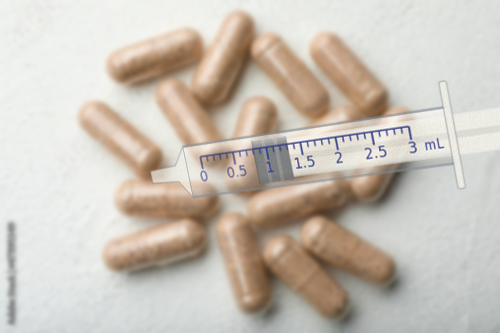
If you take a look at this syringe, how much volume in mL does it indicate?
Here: 0.8 mL
